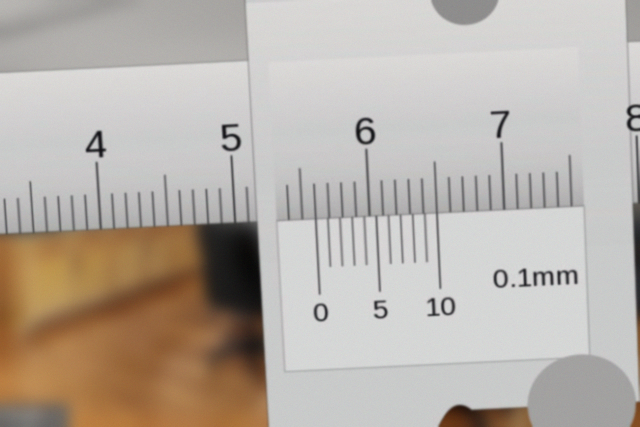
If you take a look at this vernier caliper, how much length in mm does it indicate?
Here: 56.0 mm
